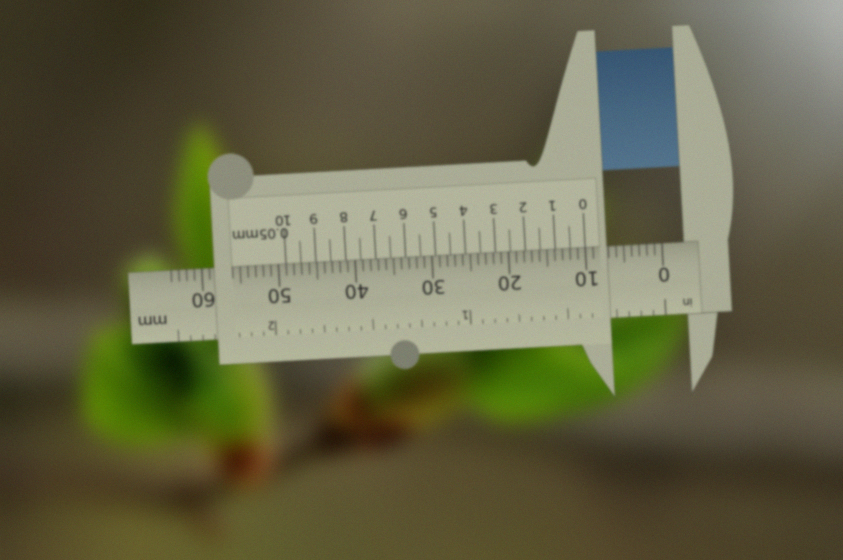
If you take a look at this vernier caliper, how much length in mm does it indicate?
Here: 10.0 mm
